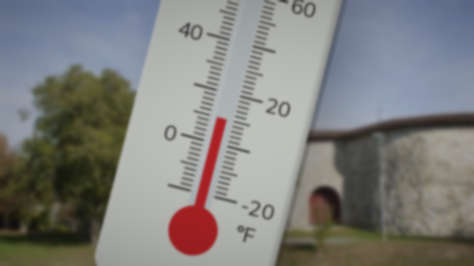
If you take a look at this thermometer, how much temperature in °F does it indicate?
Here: 10 °F
